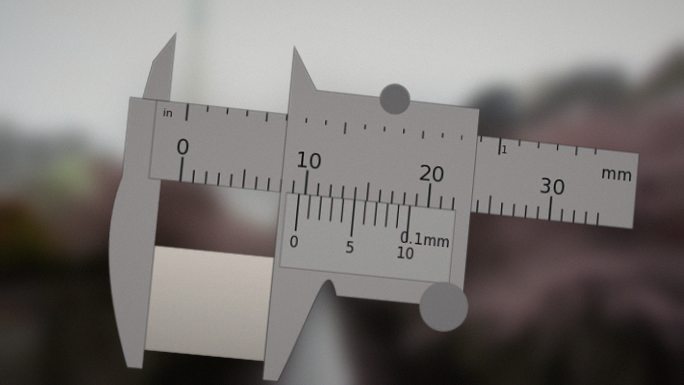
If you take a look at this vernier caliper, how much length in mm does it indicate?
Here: 9.5 mm
